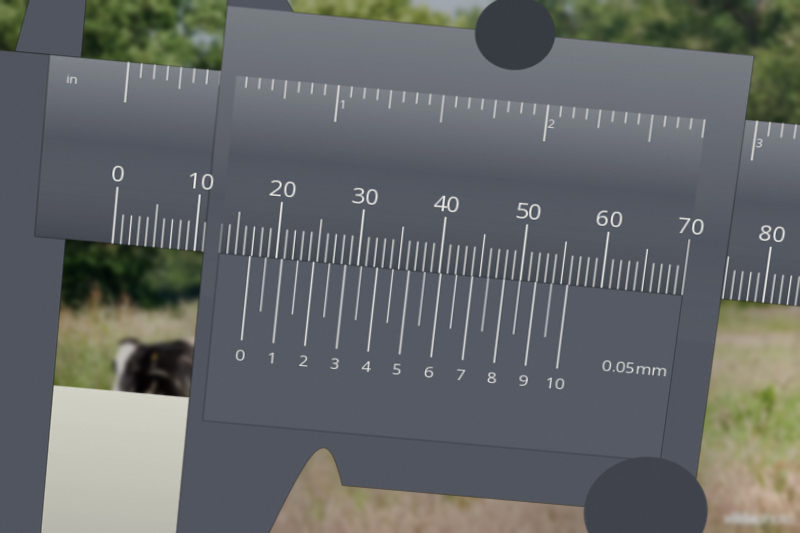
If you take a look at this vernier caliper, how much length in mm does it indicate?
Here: 16.8 mm
